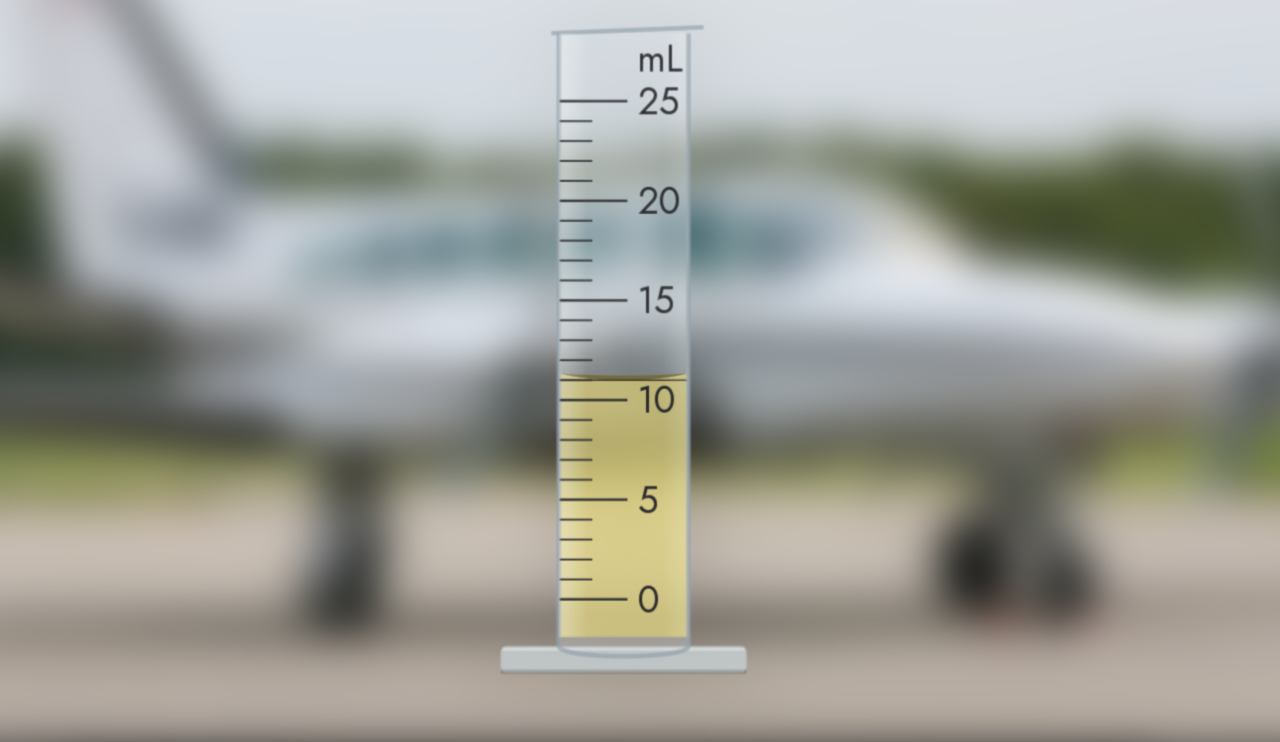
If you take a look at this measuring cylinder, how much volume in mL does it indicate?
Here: 11 mL
